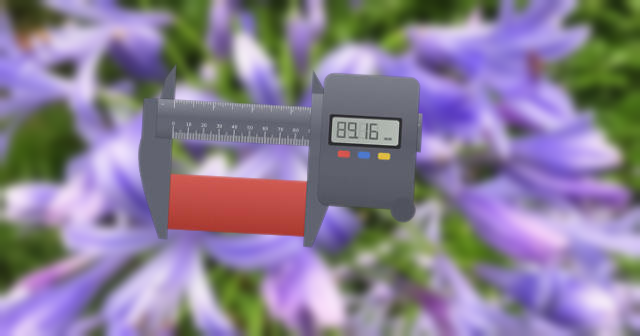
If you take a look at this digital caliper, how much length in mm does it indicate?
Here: 89.16 mm
